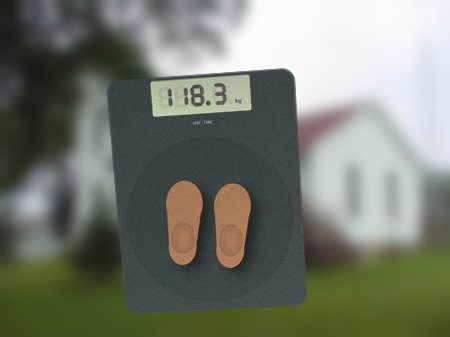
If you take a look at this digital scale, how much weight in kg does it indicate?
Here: 118.3 kg
